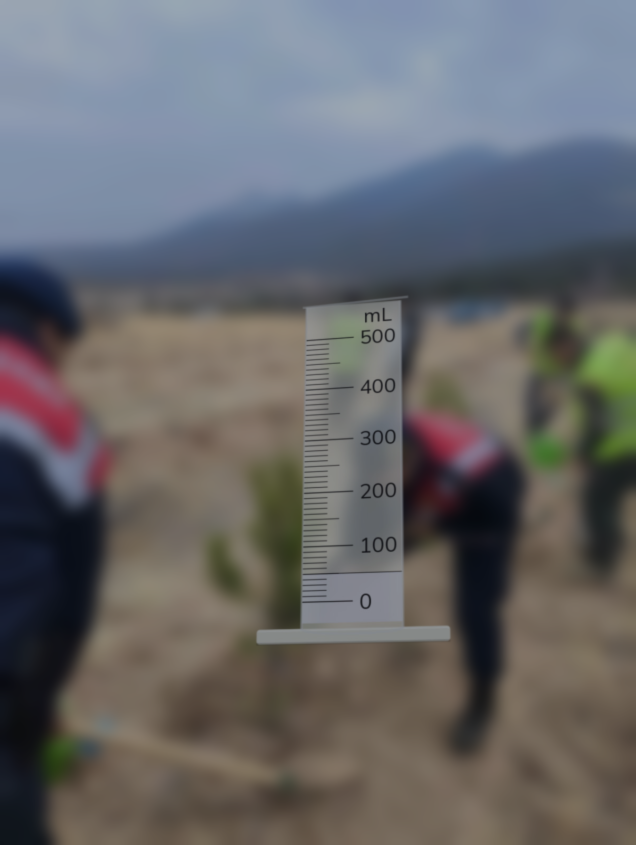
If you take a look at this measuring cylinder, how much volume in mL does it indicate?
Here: 50 mL
